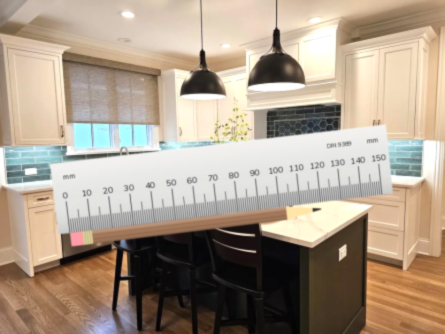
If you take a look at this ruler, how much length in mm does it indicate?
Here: 120 mm
